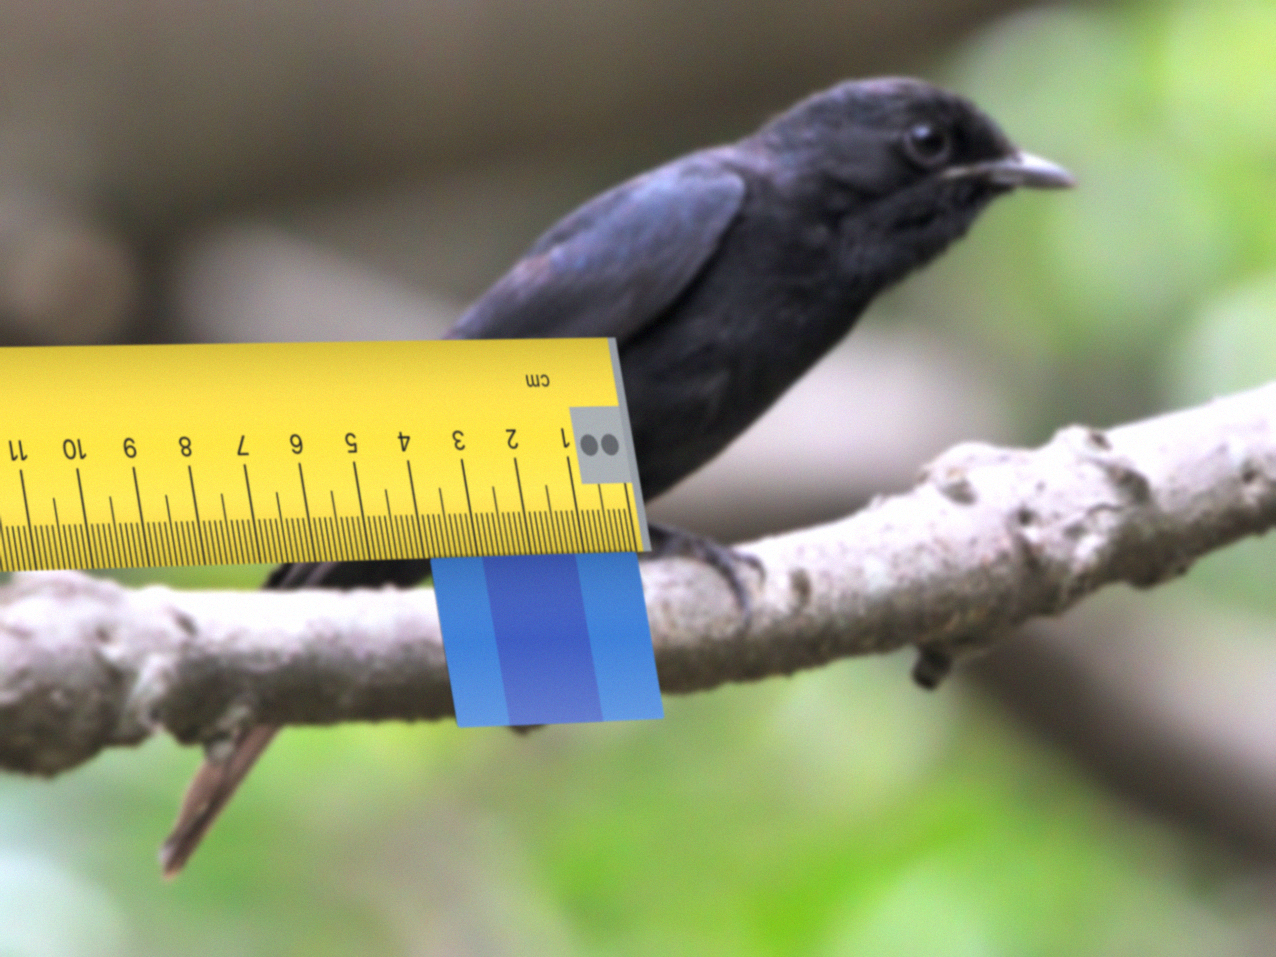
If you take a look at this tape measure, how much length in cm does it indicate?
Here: 3.9 cm
